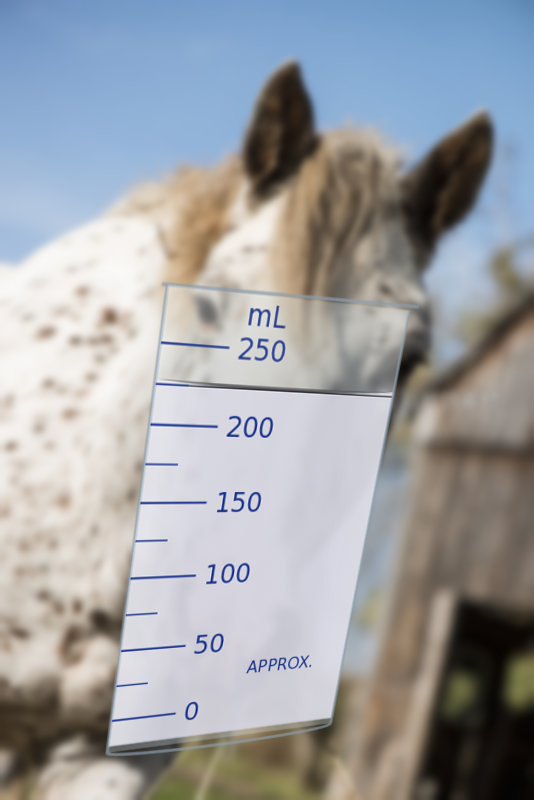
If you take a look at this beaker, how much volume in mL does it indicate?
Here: 225 mL
